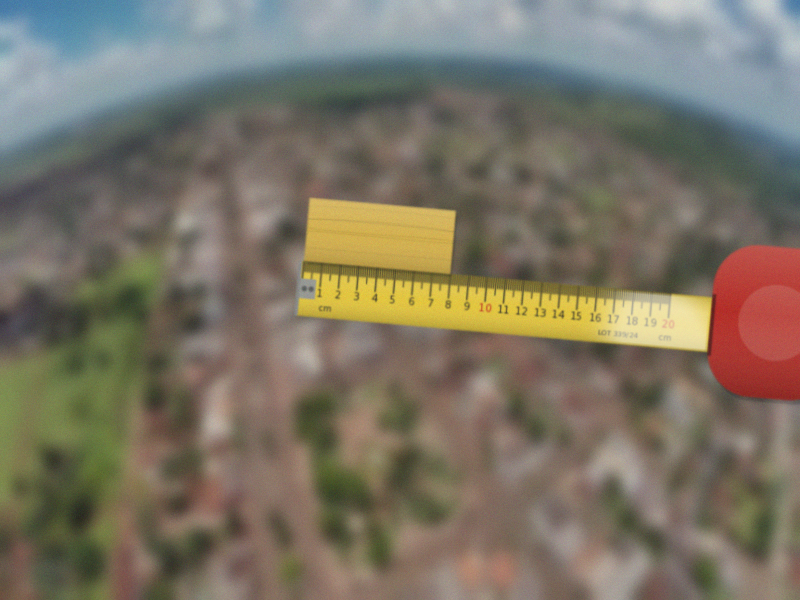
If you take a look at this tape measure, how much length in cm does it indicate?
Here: 8 cm
